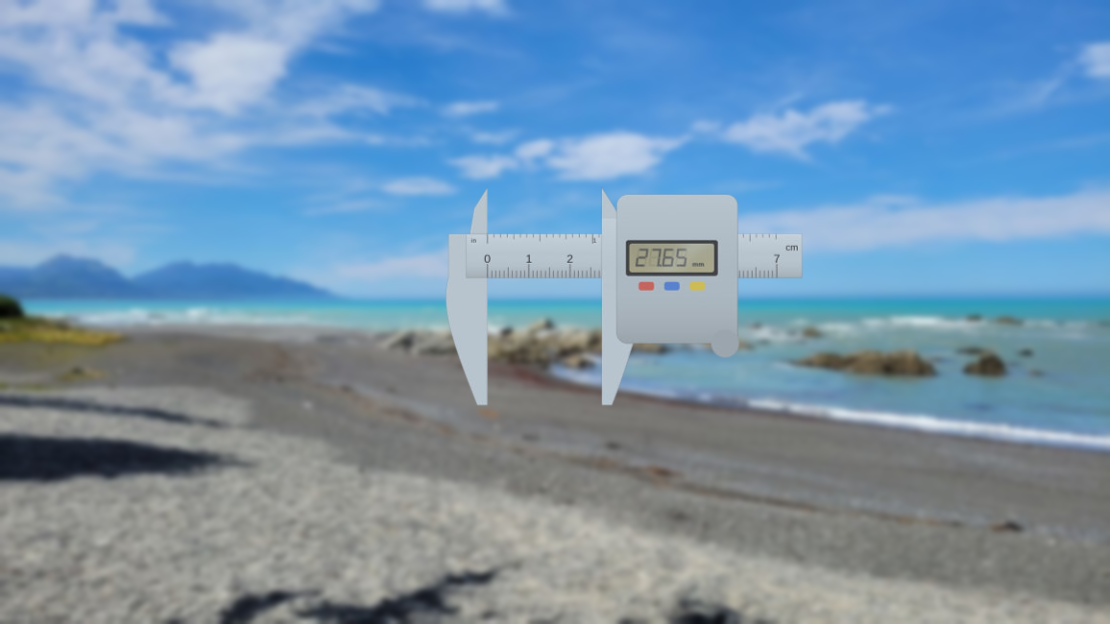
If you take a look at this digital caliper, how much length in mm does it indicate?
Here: 27.65 mm
